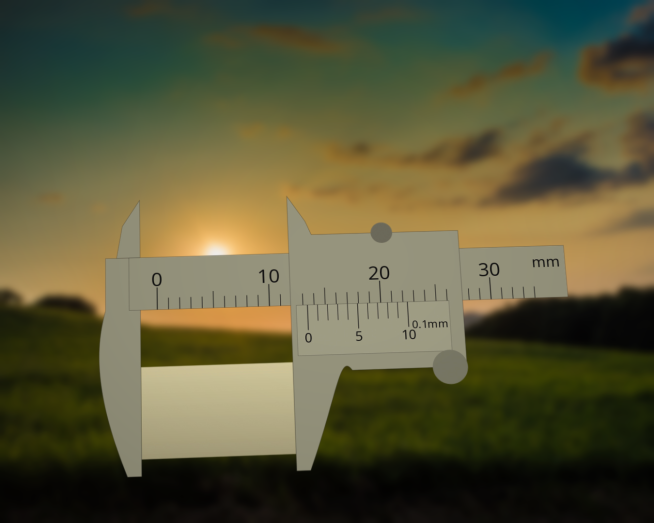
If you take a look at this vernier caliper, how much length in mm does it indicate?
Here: 13.4 mm
